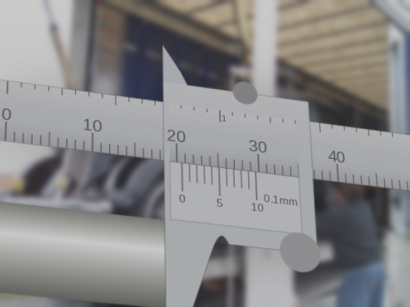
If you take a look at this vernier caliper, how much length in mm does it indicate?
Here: 20.6 mm
